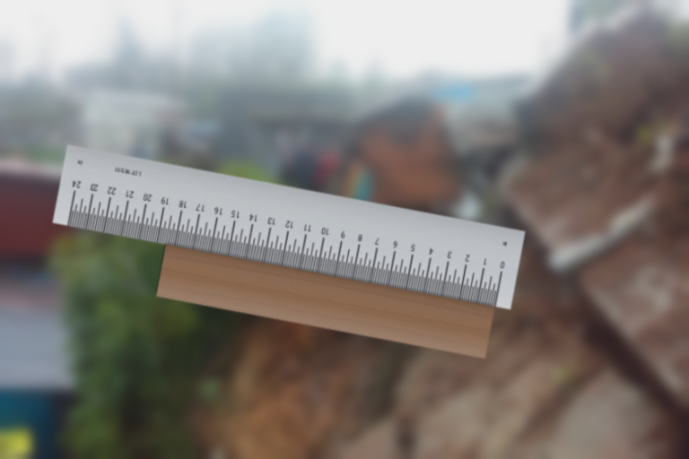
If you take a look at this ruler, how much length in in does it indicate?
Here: 18.5 in
